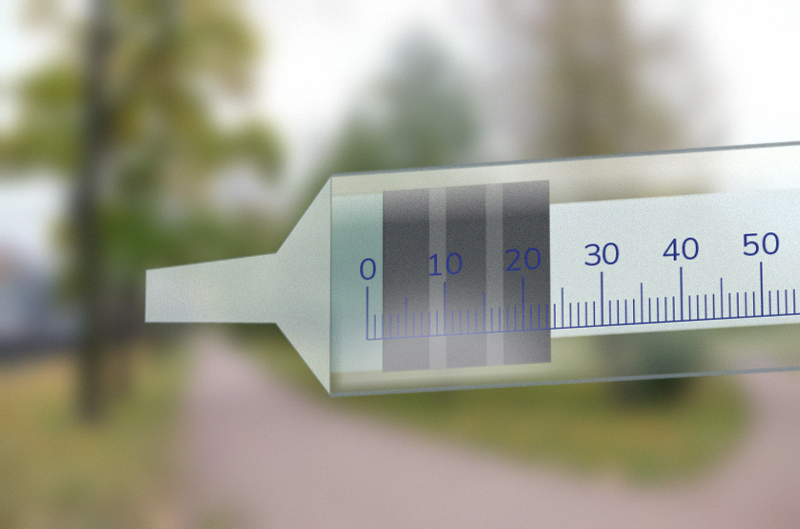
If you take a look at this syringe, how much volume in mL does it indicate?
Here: 2 mL
